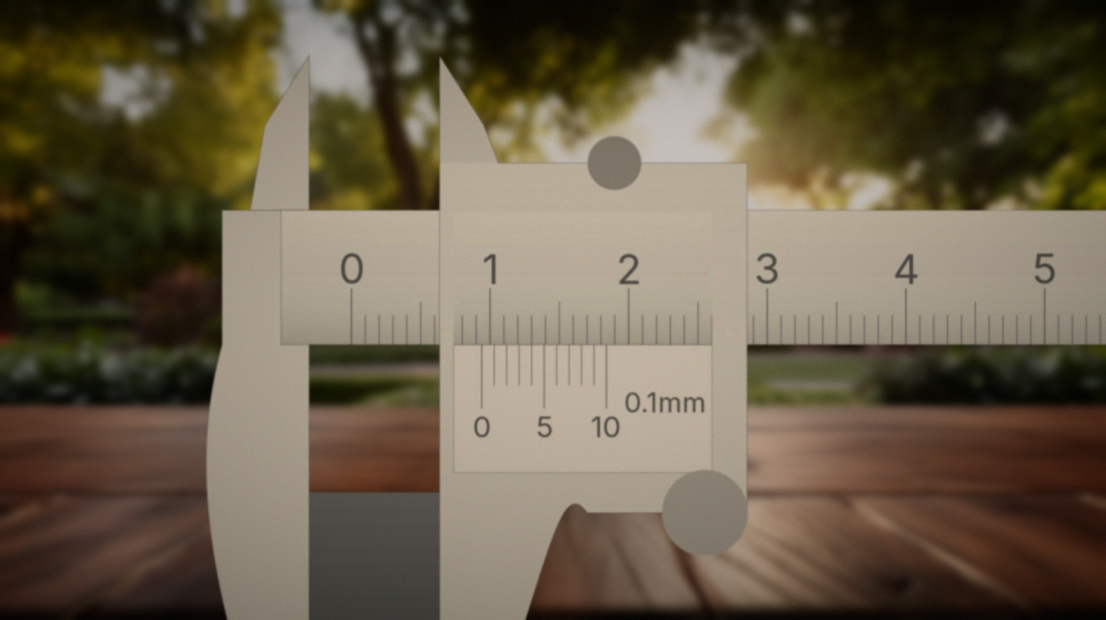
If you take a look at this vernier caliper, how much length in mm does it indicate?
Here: 9.4 mm
